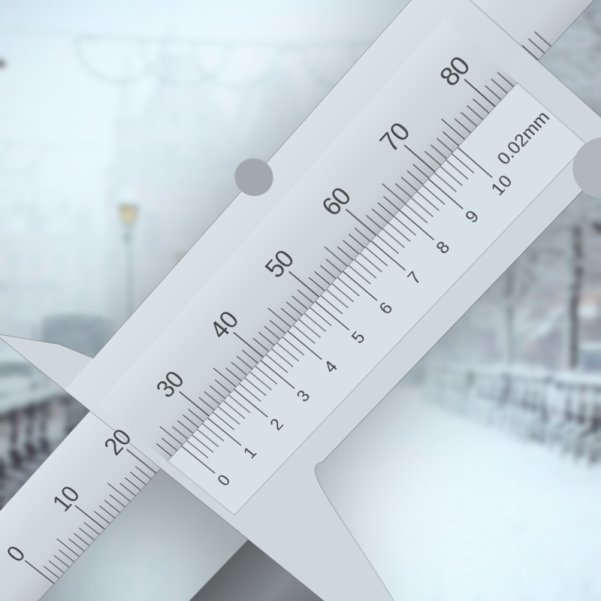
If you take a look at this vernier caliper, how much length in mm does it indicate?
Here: 24.8 mm
